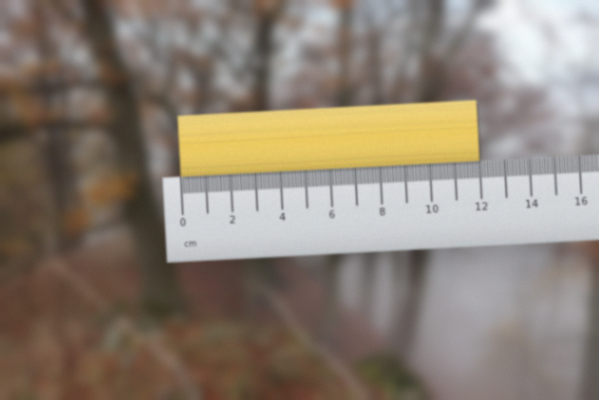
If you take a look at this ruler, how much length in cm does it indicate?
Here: 12 cm
